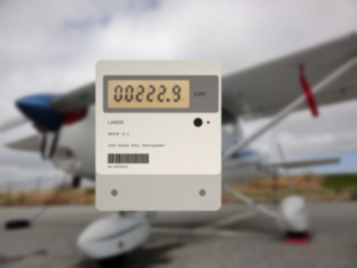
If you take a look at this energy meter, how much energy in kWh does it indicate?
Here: 222.9 kWh
